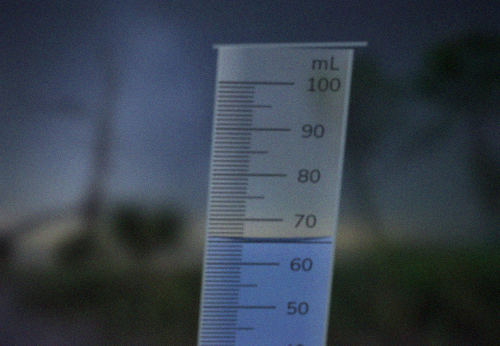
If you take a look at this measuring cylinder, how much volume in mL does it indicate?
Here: 65 mL
